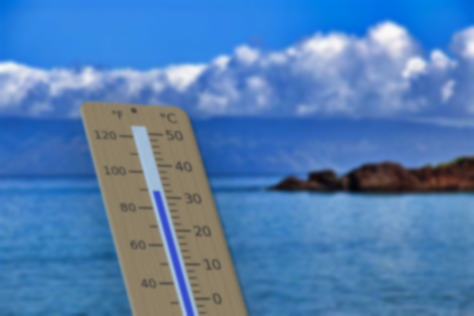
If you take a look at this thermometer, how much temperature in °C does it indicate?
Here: 32 °C
